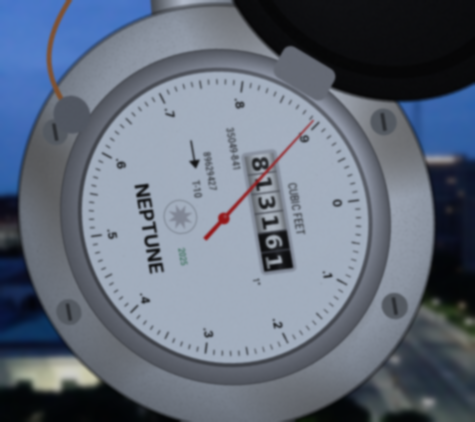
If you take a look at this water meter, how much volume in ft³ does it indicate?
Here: 813160.89 ft³
